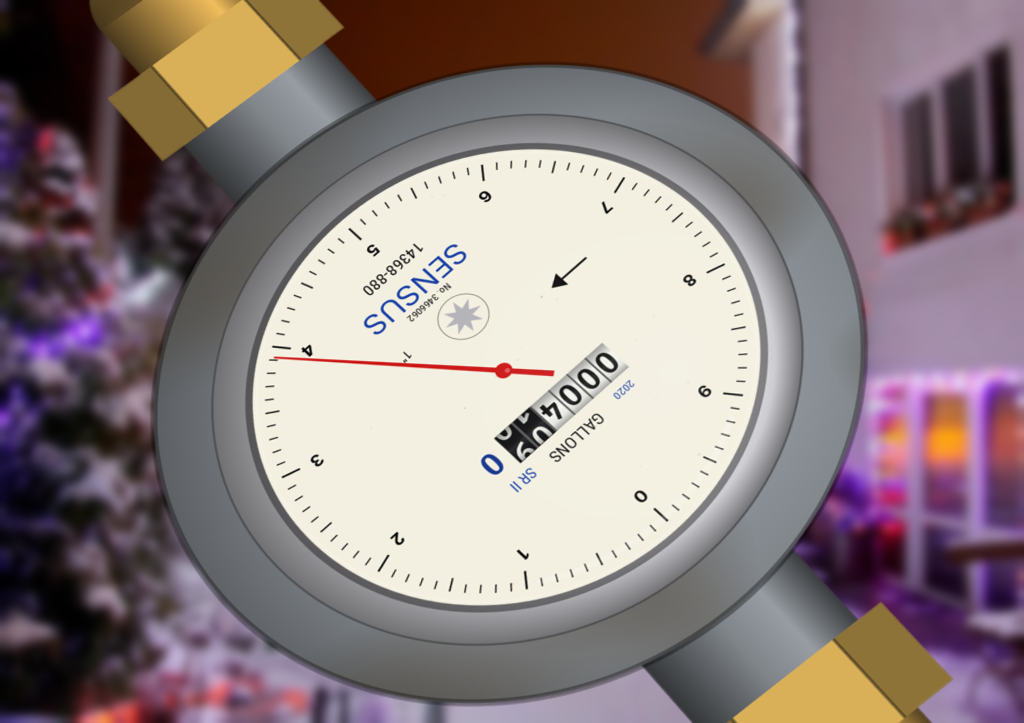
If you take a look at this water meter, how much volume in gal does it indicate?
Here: 4093.9 gal
